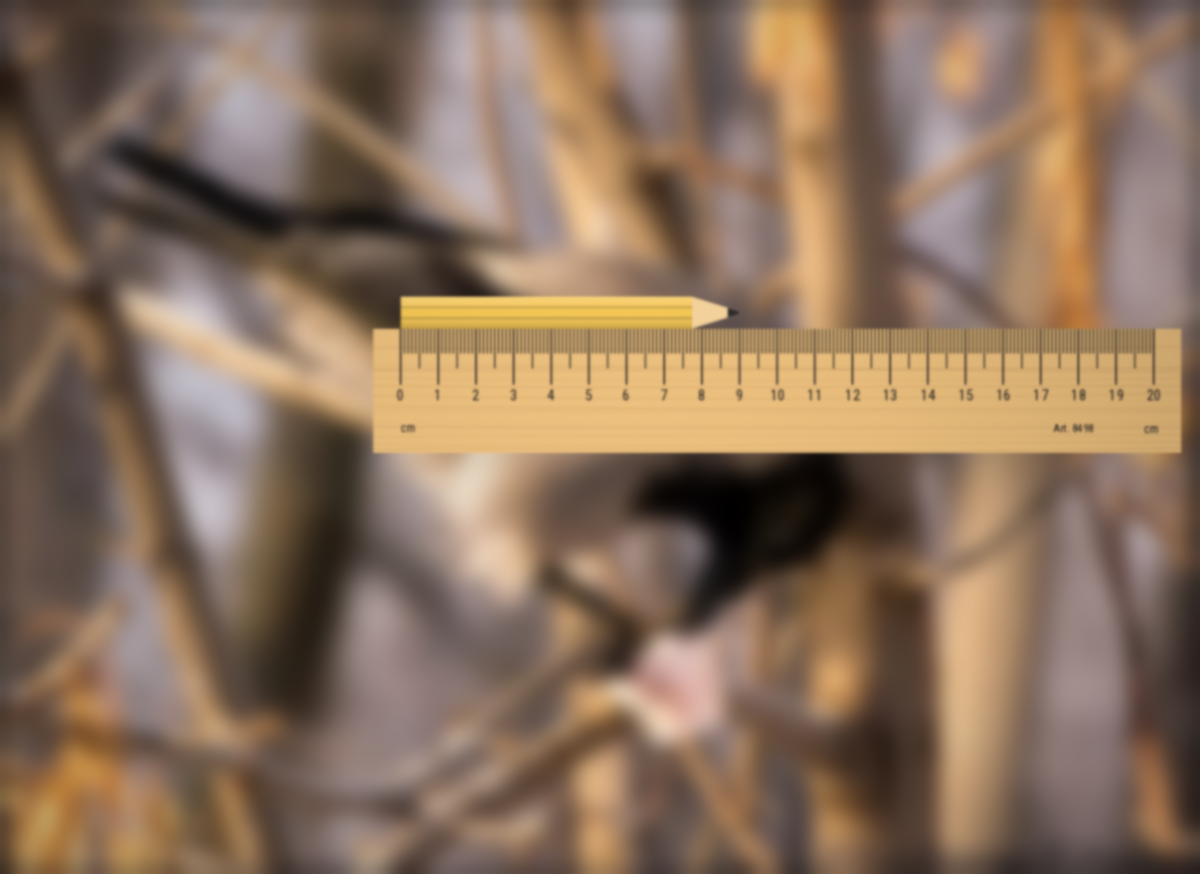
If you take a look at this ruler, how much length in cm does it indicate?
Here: 9 cm
